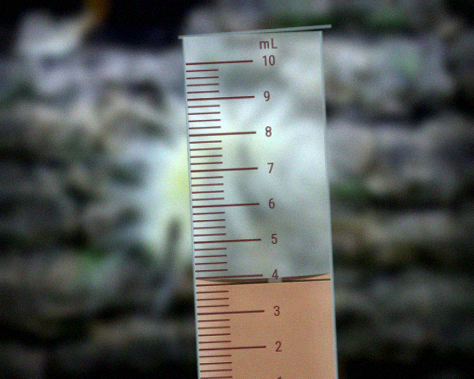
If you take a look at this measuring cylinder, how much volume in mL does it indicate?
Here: 3.8 mL
